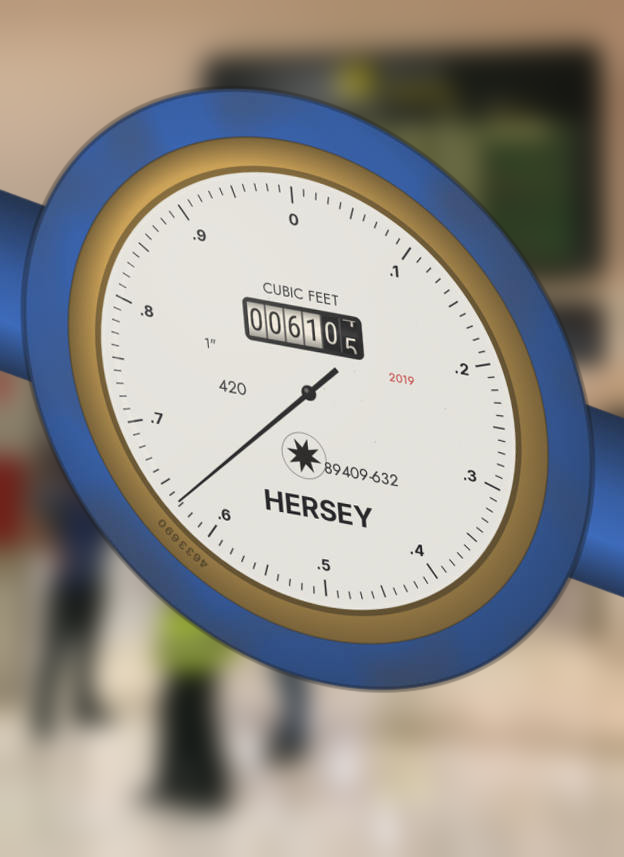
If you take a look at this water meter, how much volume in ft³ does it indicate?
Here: 6104.63 ft³
